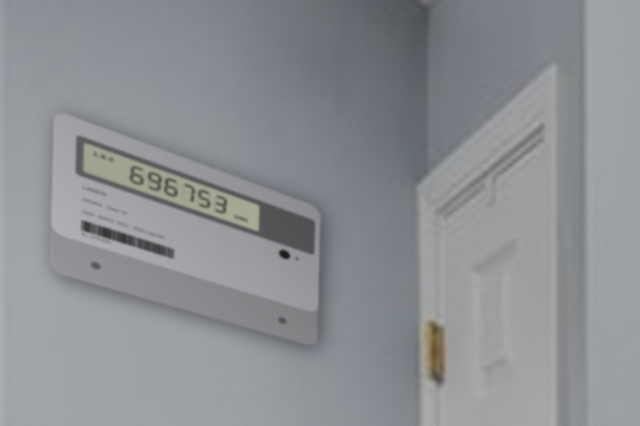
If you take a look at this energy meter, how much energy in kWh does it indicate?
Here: 696753 kWh
